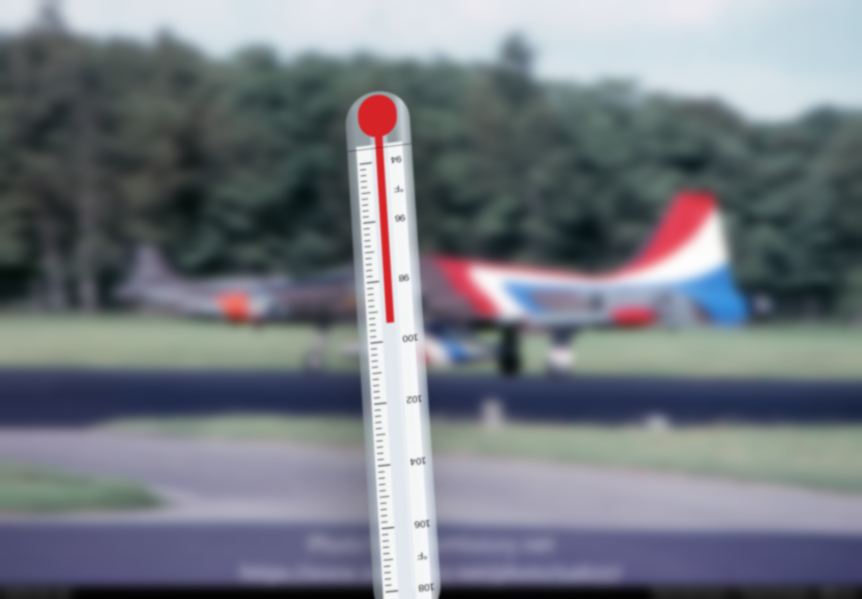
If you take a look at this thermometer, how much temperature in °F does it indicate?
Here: 99.4 °F
